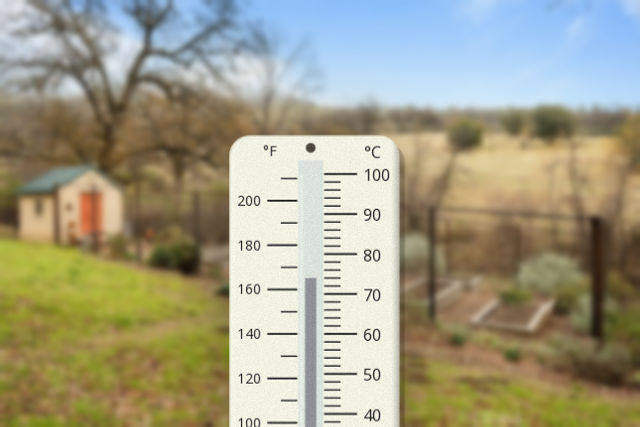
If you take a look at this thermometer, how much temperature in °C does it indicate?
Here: 74 °C
